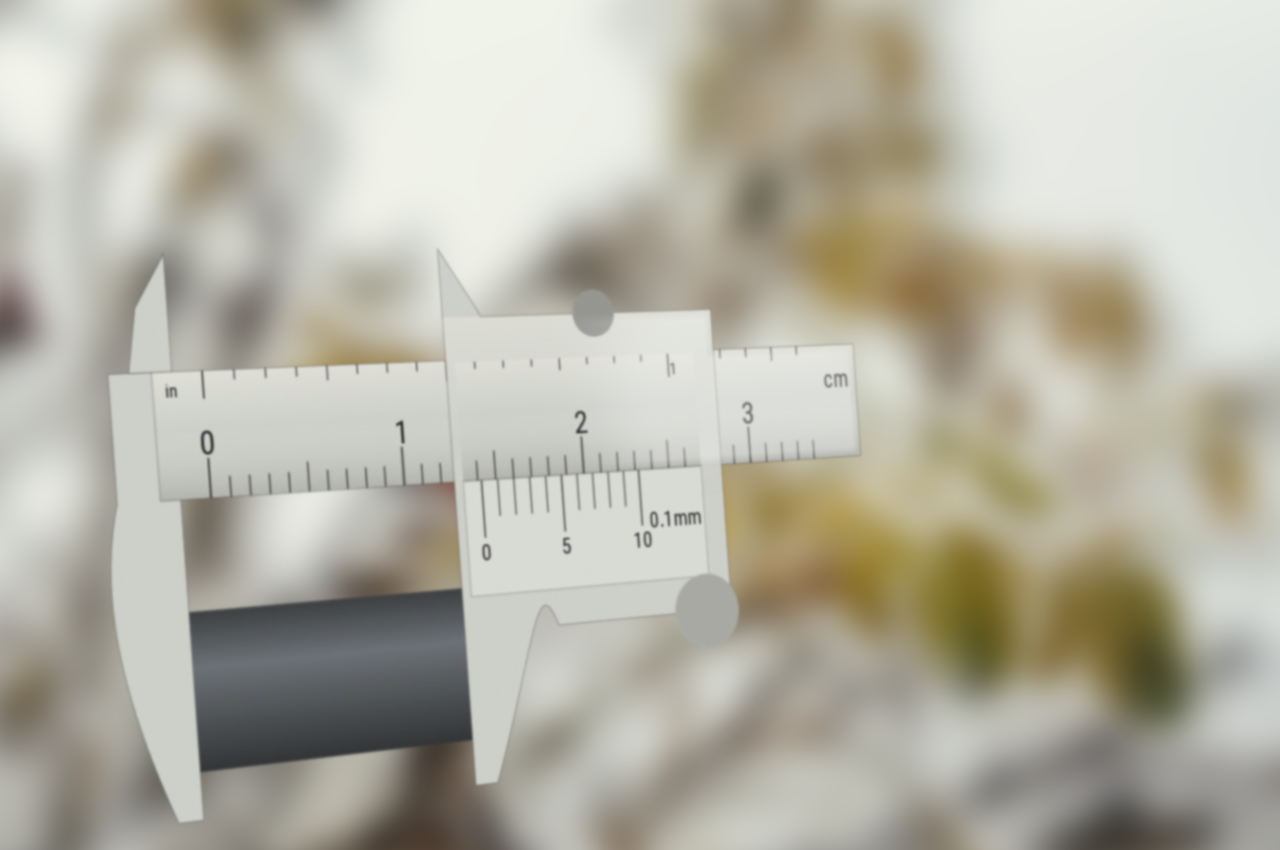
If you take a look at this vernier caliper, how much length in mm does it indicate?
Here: 14.2 mm
